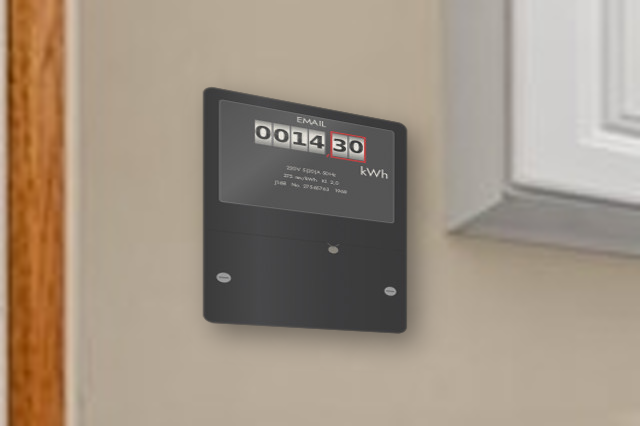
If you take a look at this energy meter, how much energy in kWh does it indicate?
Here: 14.30 kWh
